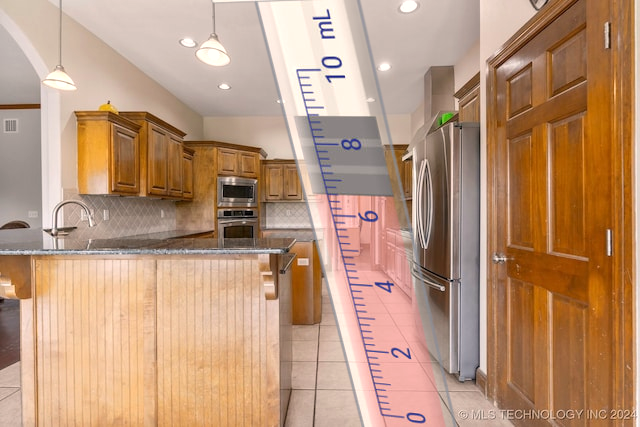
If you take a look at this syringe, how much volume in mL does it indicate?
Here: 6.6 mL
